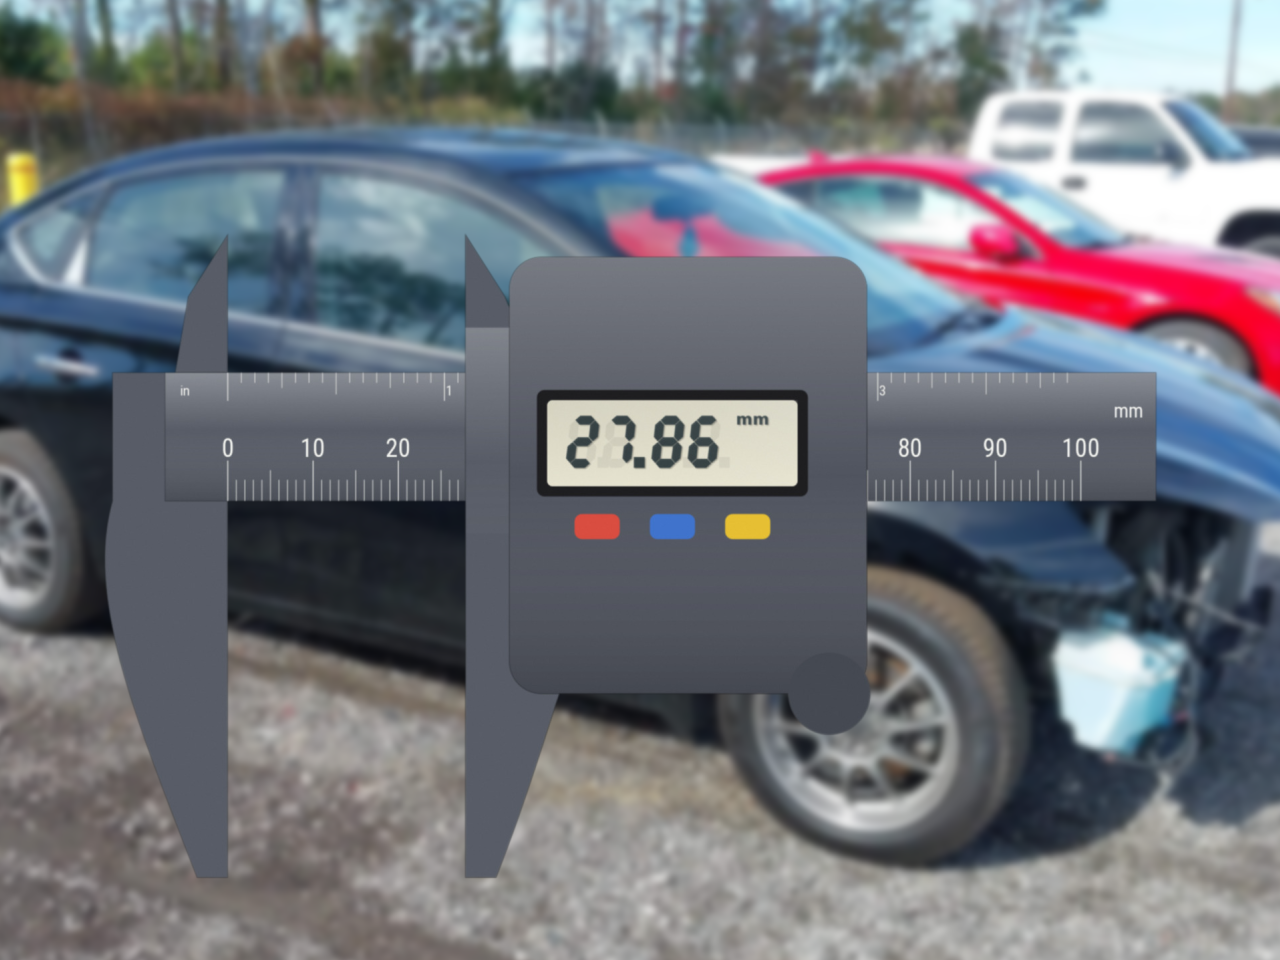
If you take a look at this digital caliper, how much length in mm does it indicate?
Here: 27.86 mm
